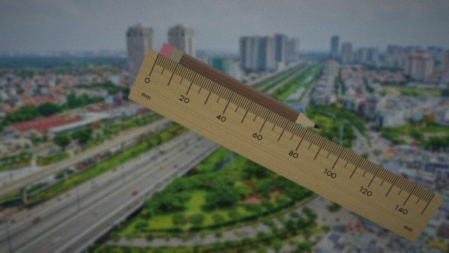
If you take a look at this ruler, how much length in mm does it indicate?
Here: 85 mm
